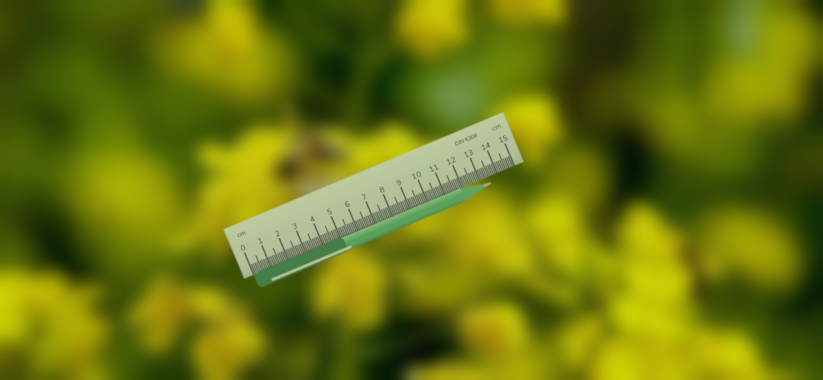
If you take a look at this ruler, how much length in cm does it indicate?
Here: 13.5 cm
